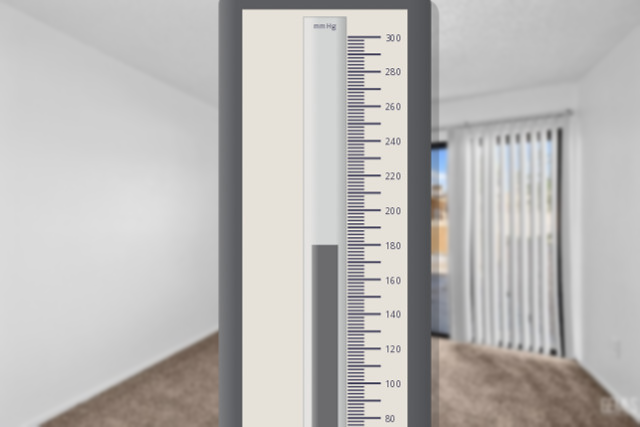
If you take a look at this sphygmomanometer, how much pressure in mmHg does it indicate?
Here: 180 mmHg
